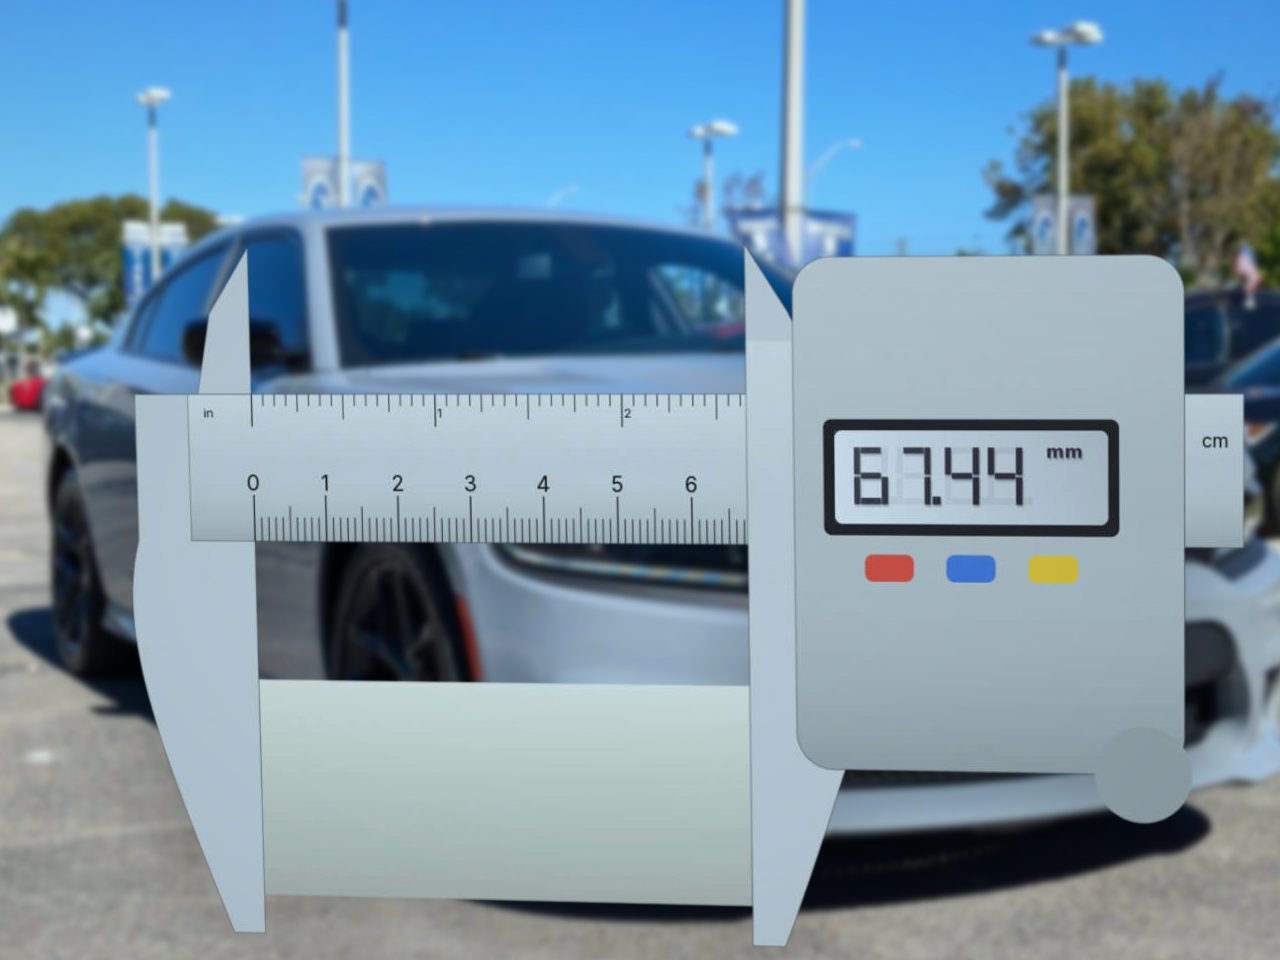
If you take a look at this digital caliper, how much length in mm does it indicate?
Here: 67.44 mm
